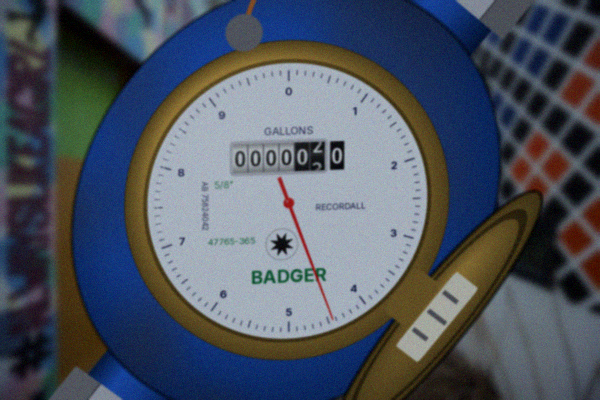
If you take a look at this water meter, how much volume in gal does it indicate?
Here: 24.4 gal
